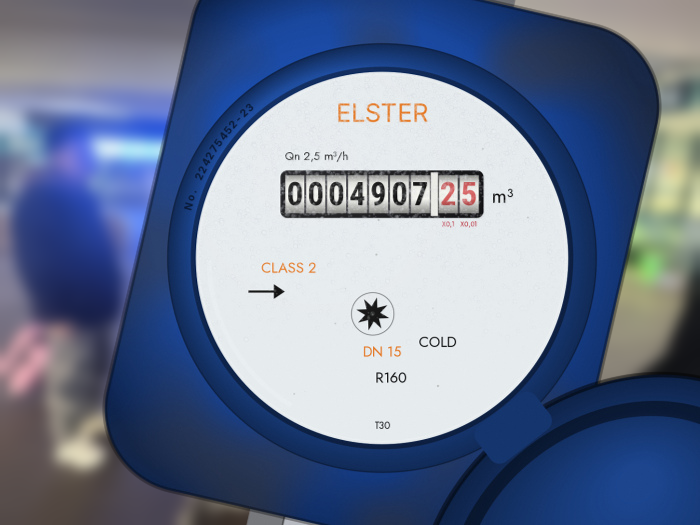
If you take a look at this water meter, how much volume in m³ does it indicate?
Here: 4907.25 m³
